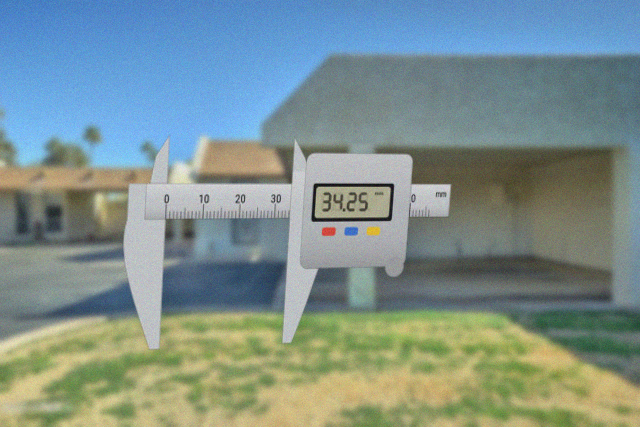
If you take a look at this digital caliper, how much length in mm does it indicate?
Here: 34.25 mm
